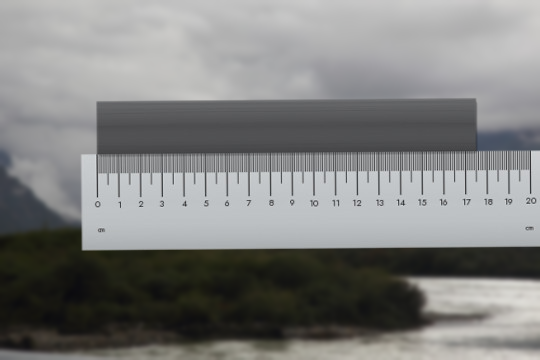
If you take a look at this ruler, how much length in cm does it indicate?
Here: 17.5 cm
